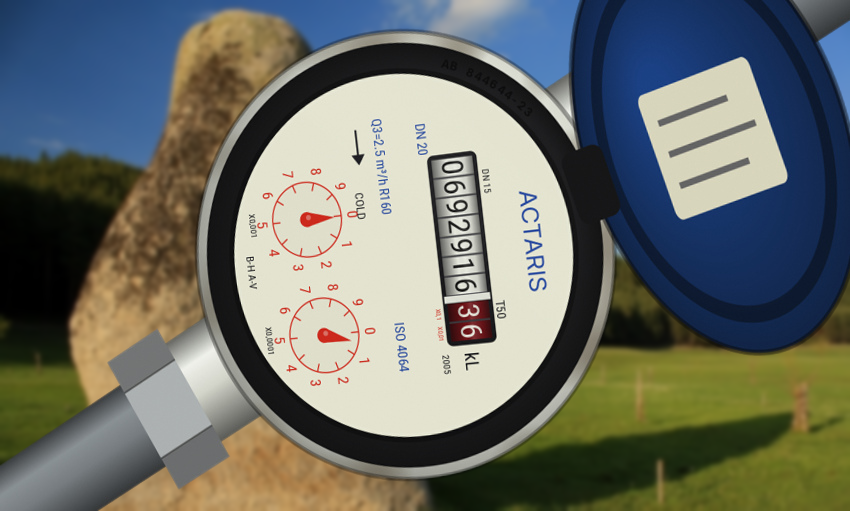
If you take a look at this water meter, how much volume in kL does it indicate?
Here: 692916.3600 kL
